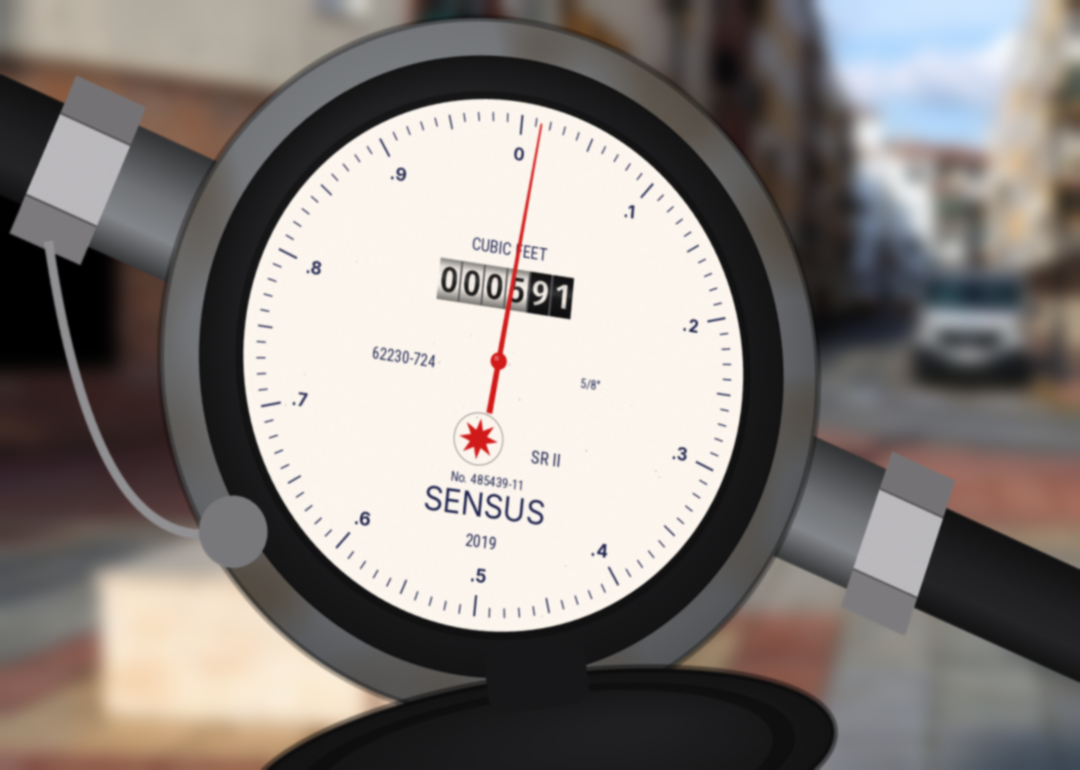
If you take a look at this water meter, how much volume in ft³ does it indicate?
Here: 591.01 ft³
